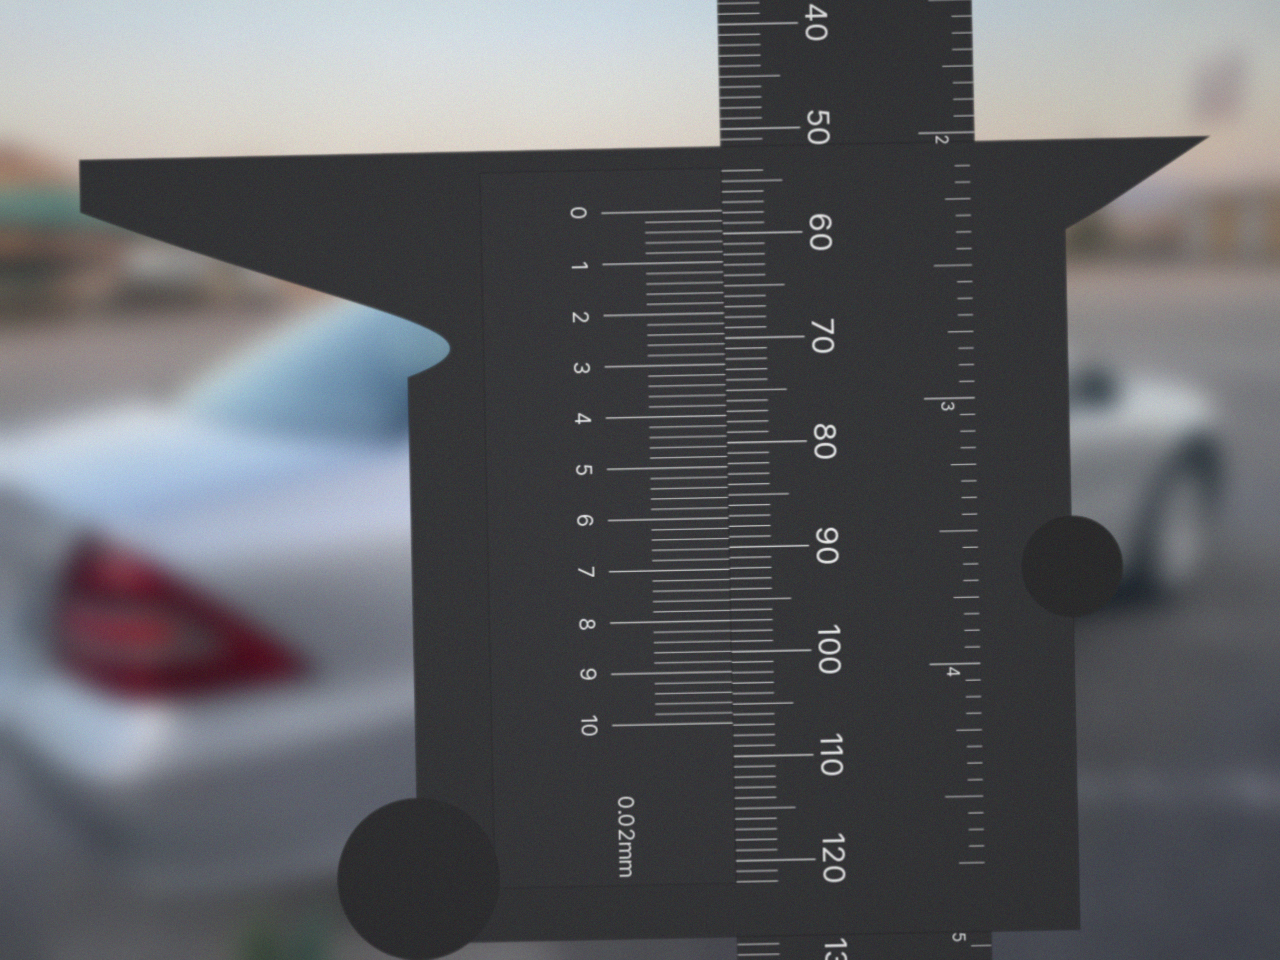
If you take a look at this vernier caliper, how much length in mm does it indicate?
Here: 57.8 mm
